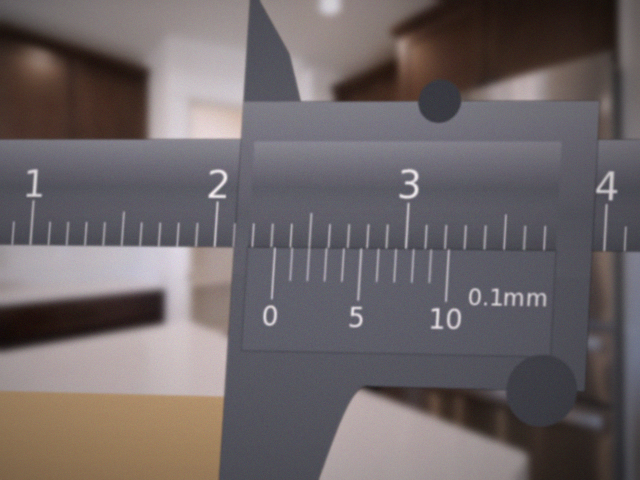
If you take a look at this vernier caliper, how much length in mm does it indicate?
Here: 23.2 mm
